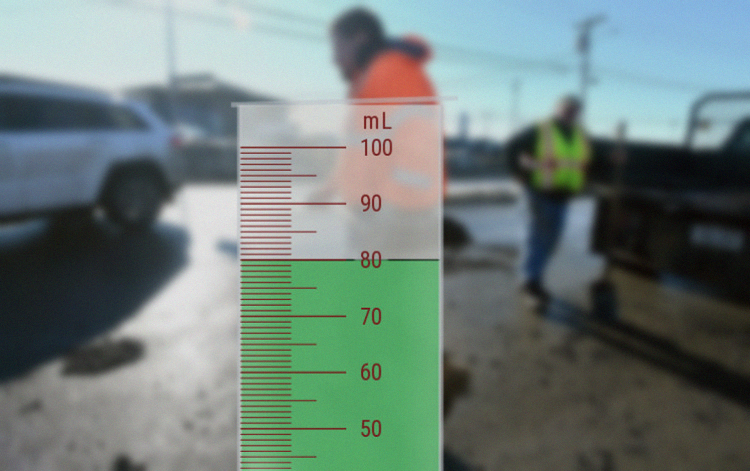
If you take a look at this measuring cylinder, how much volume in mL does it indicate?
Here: 80 mL
